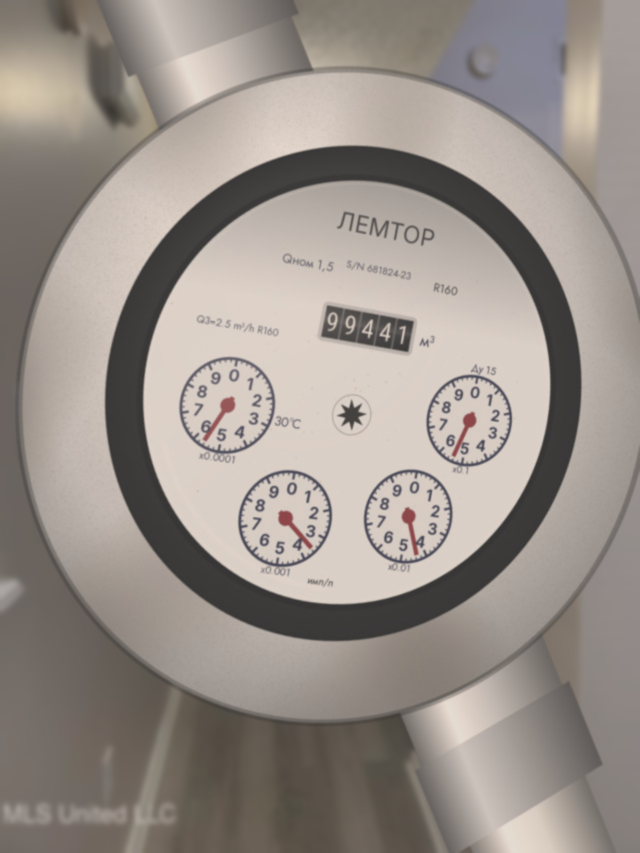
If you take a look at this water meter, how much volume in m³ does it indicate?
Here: 99441.5435 m³
